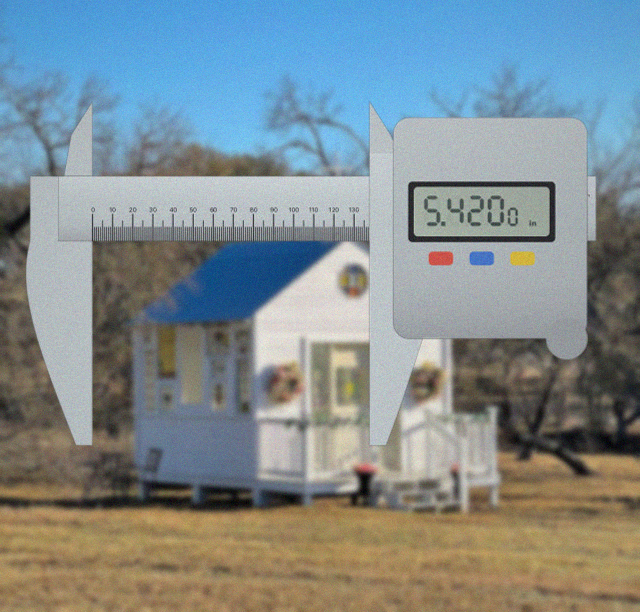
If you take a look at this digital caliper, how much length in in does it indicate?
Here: 5.4200 in
